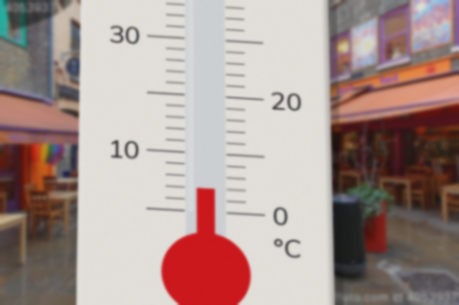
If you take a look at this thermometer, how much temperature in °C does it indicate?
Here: 4 °C
